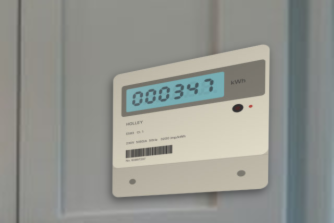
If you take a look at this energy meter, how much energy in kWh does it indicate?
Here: 347 kWh
